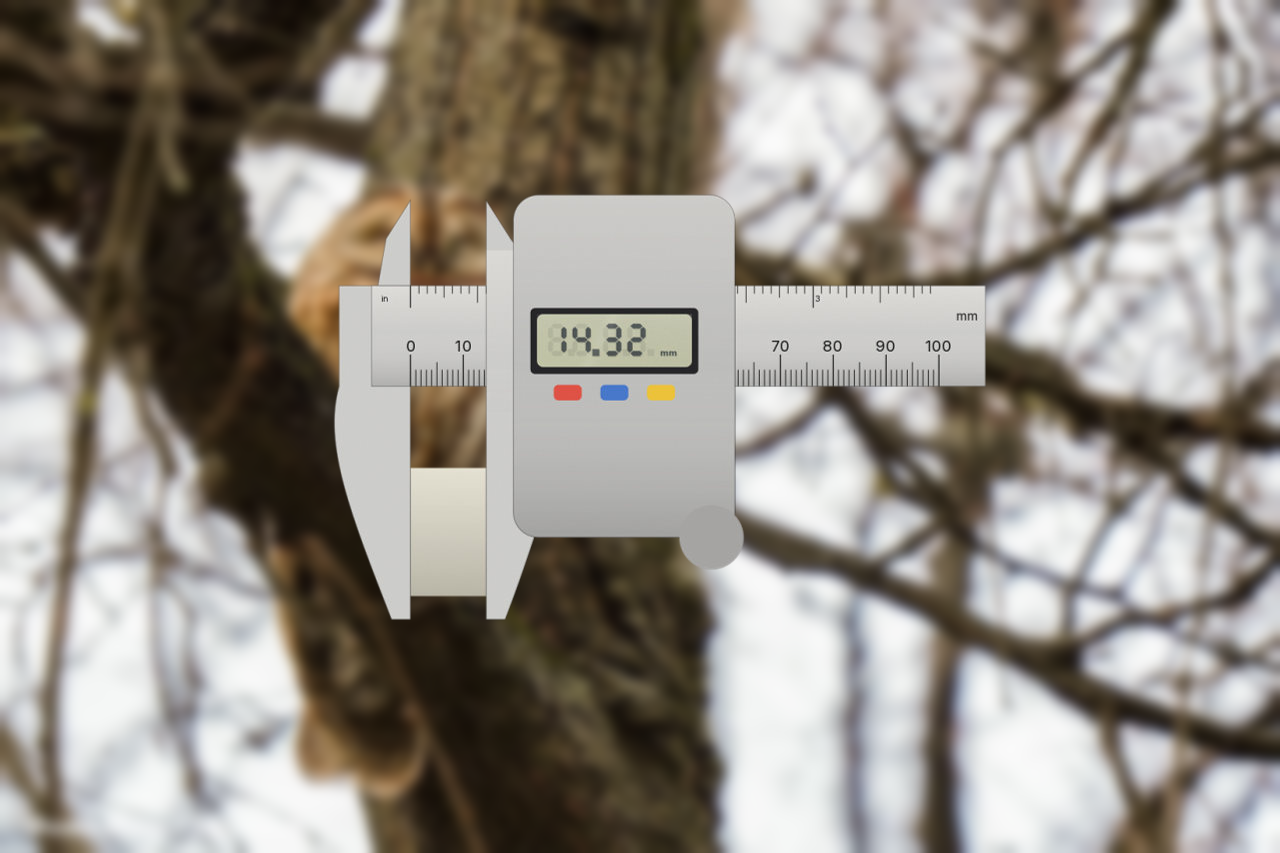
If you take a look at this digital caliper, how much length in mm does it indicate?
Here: 14.32 mm
